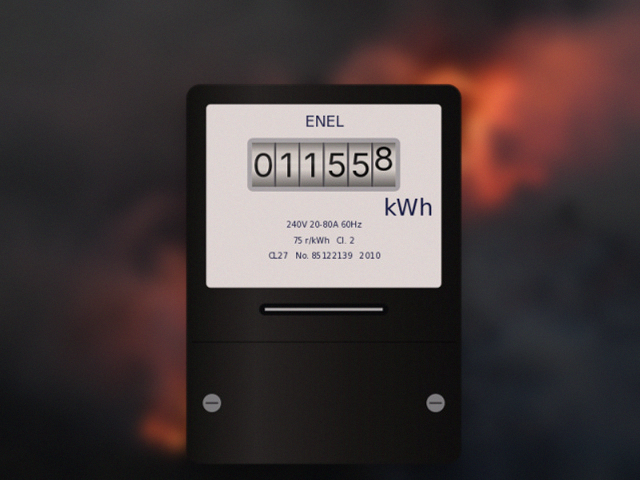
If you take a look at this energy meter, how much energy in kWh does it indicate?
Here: 11558 kWh
